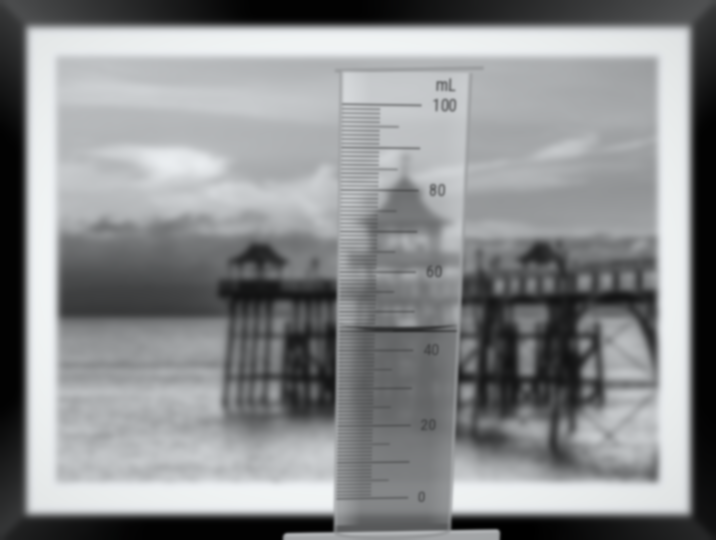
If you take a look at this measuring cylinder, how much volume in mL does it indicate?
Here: 45 mL
